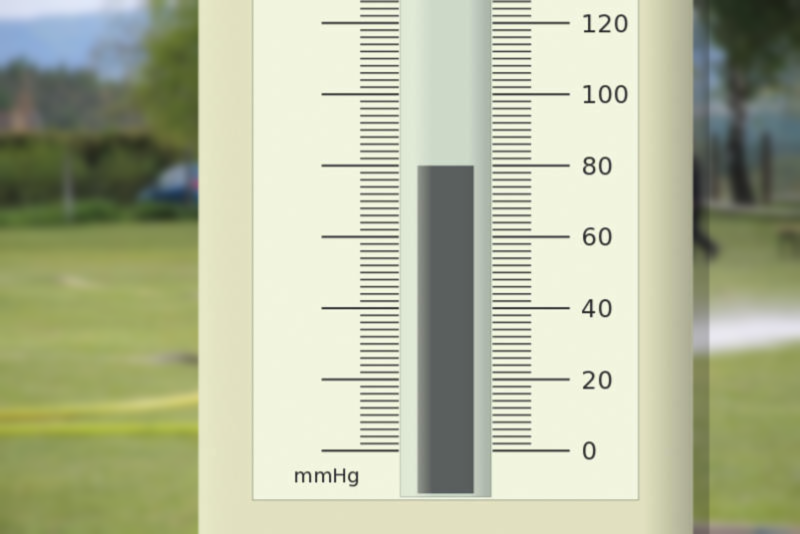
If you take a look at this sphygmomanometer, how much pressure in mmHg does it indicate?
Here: 80 mmHg
